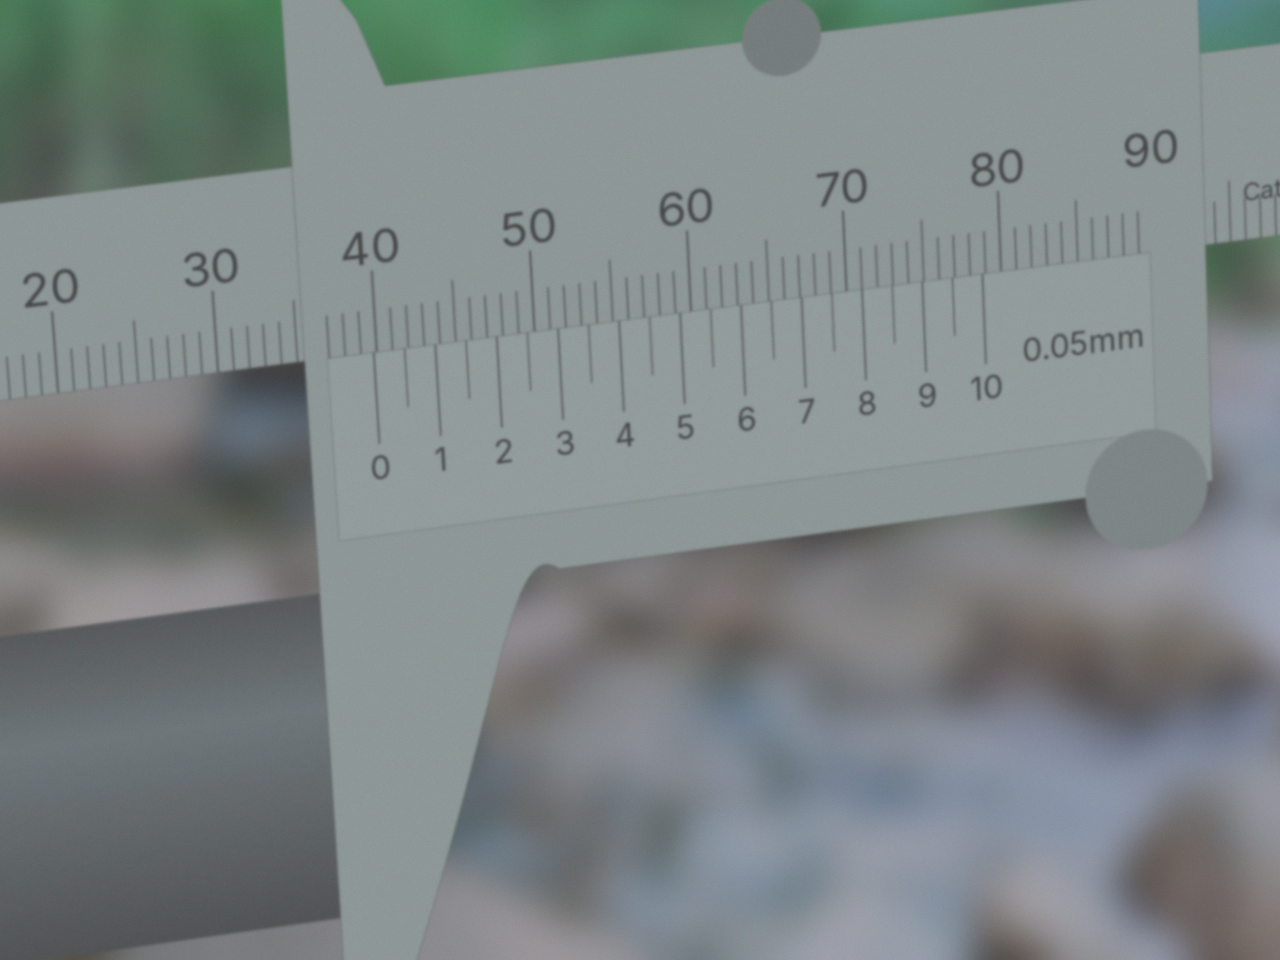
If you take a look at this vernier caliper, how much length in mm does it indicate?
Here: 39.8 mm
